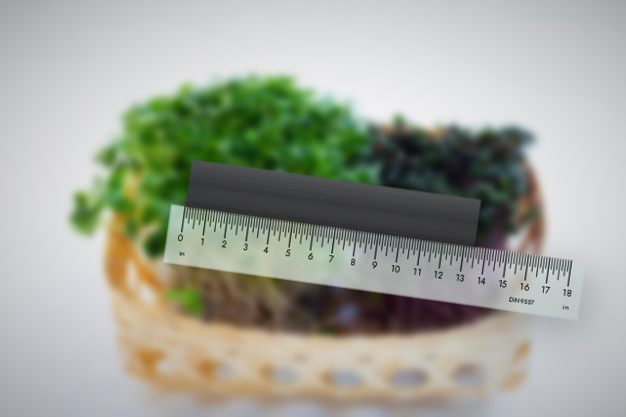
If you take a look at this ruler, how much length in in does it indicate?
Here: 13.5 in
